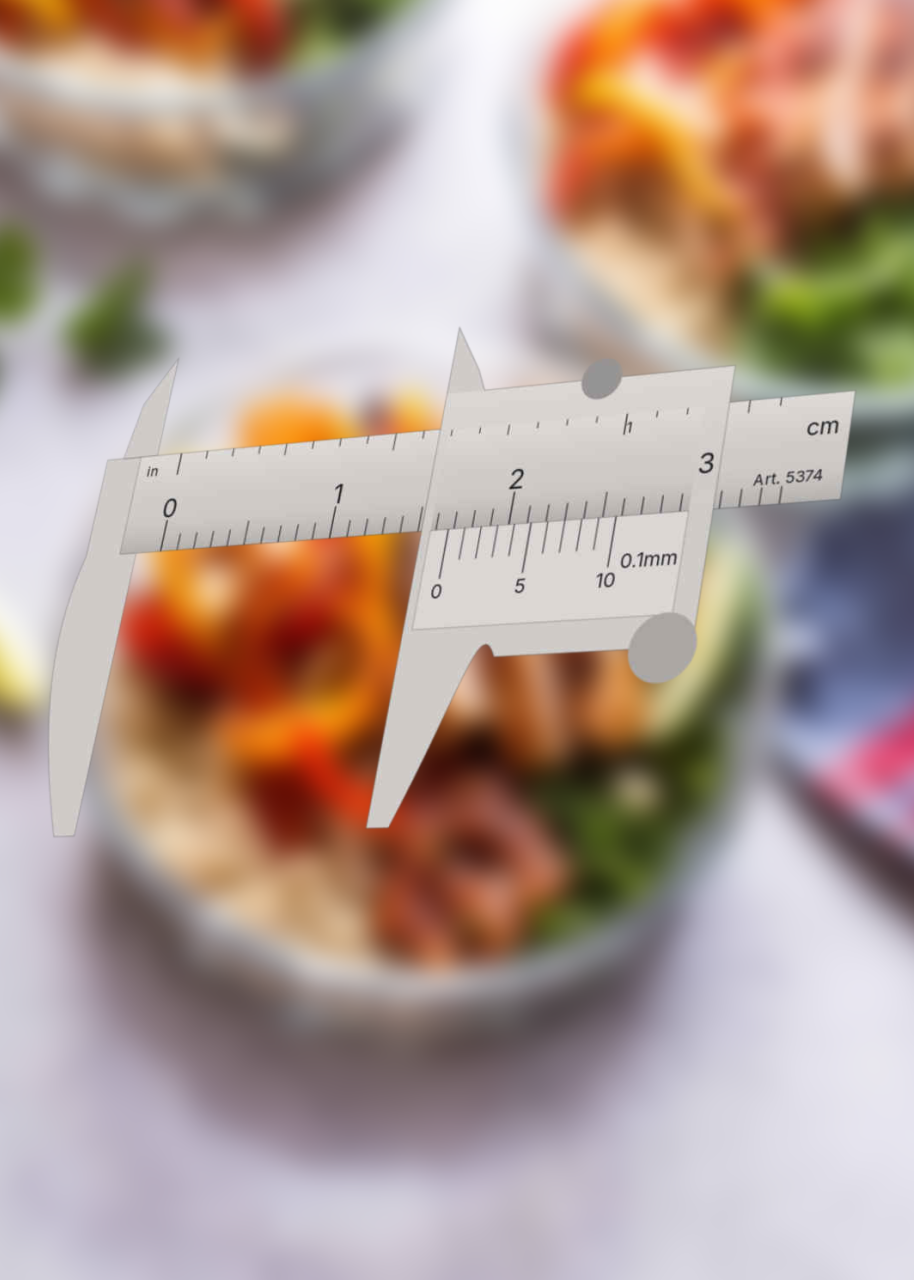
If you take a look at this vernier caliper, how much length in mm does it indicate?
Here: 16.7 mm
